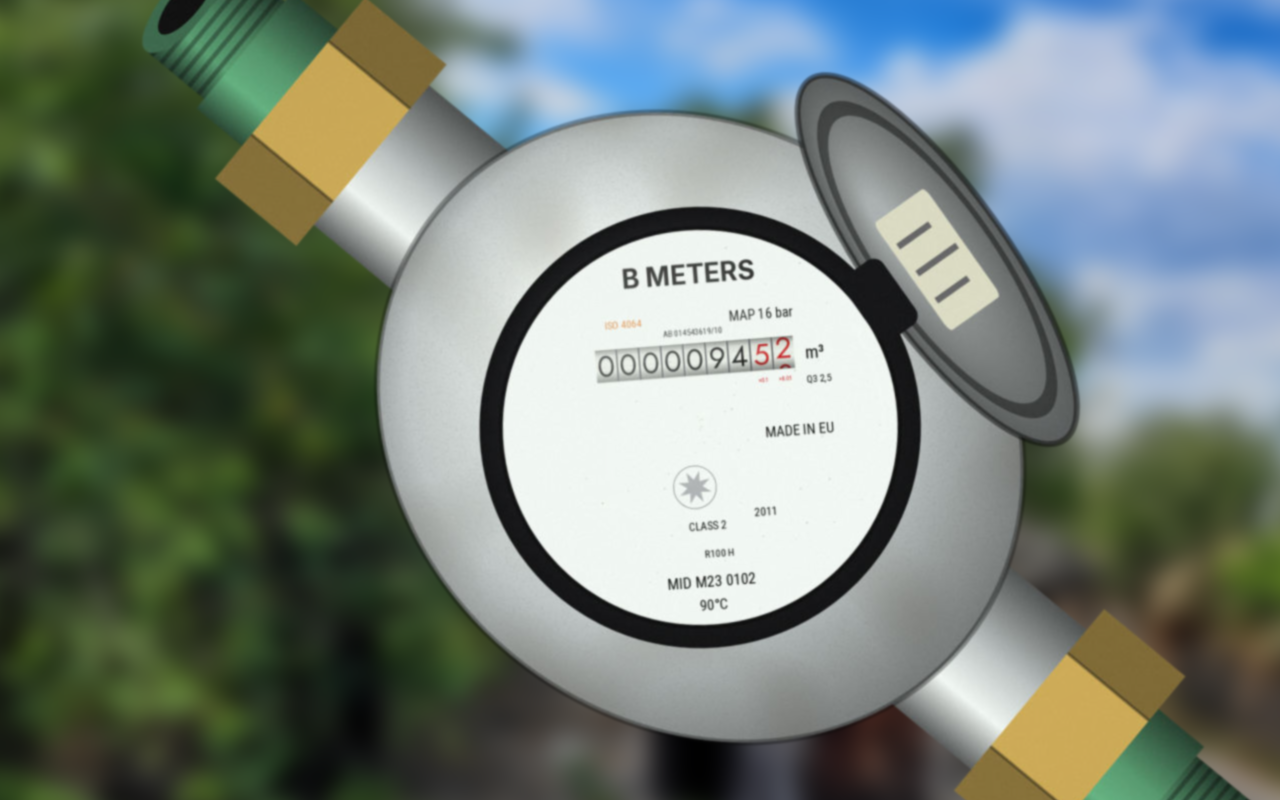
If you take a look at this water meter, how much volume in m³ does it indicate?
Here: 94.52 m³
